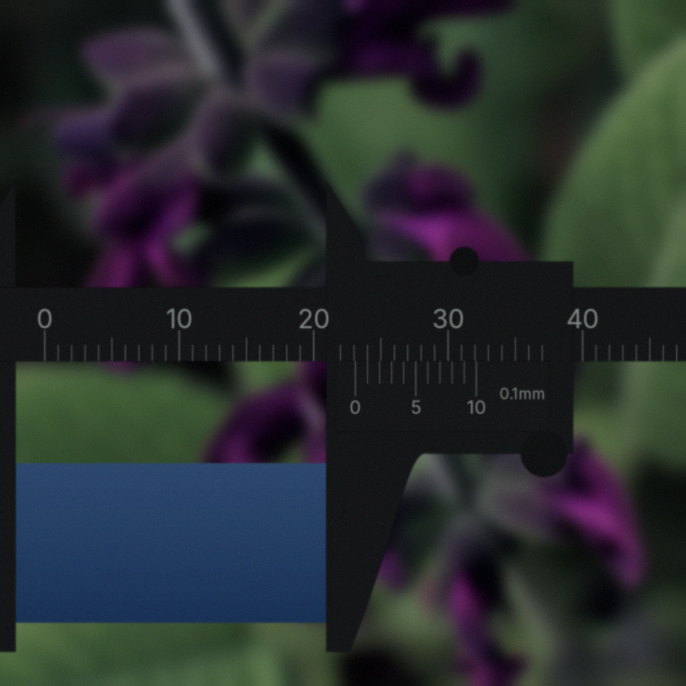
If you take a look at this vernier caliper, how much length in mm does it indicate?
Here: 23.1 mm
